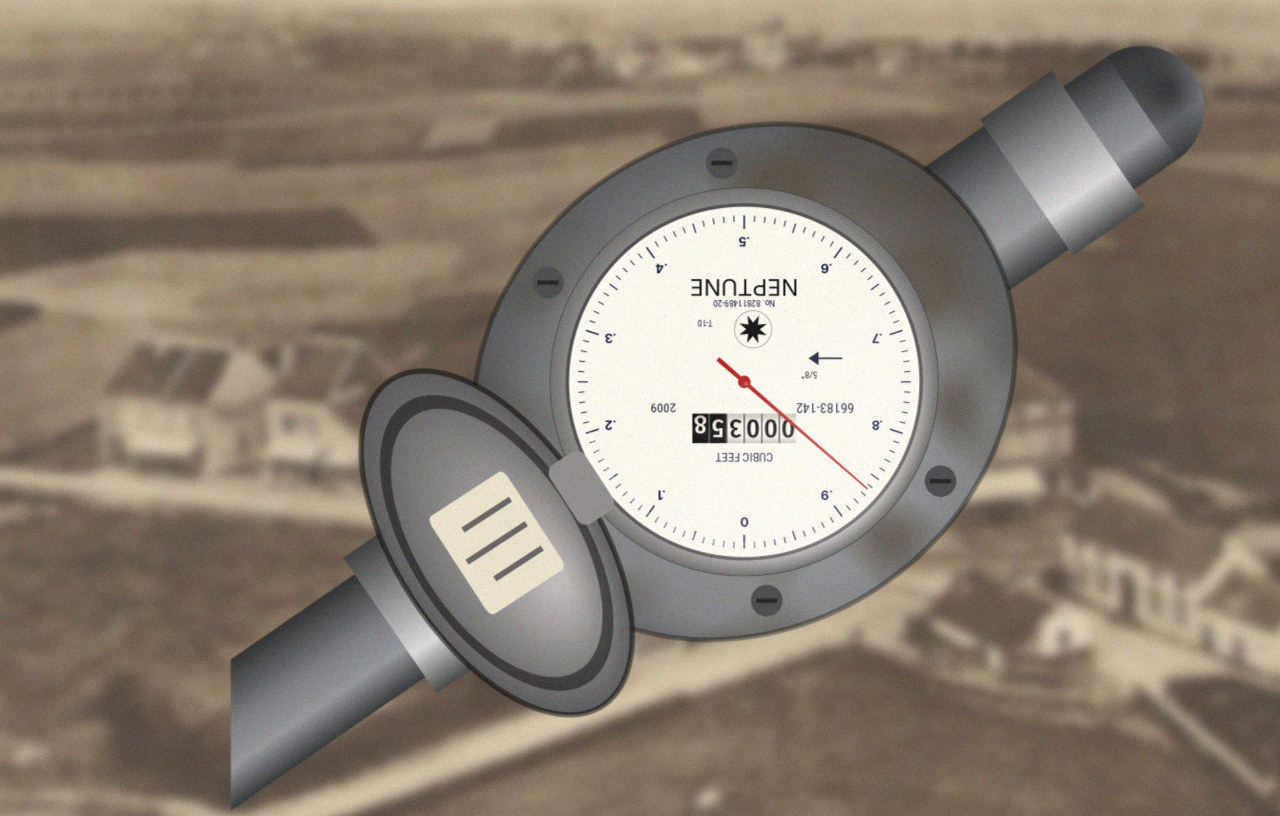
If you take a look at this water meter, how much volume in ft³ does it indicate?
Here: 357.86 ft³
